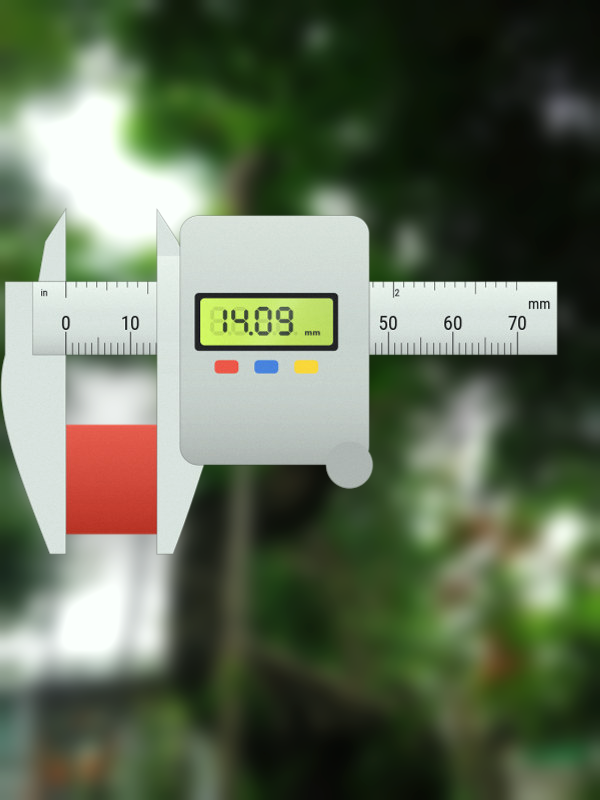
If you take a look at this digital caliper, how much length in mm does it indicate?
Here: 14.09 mm
